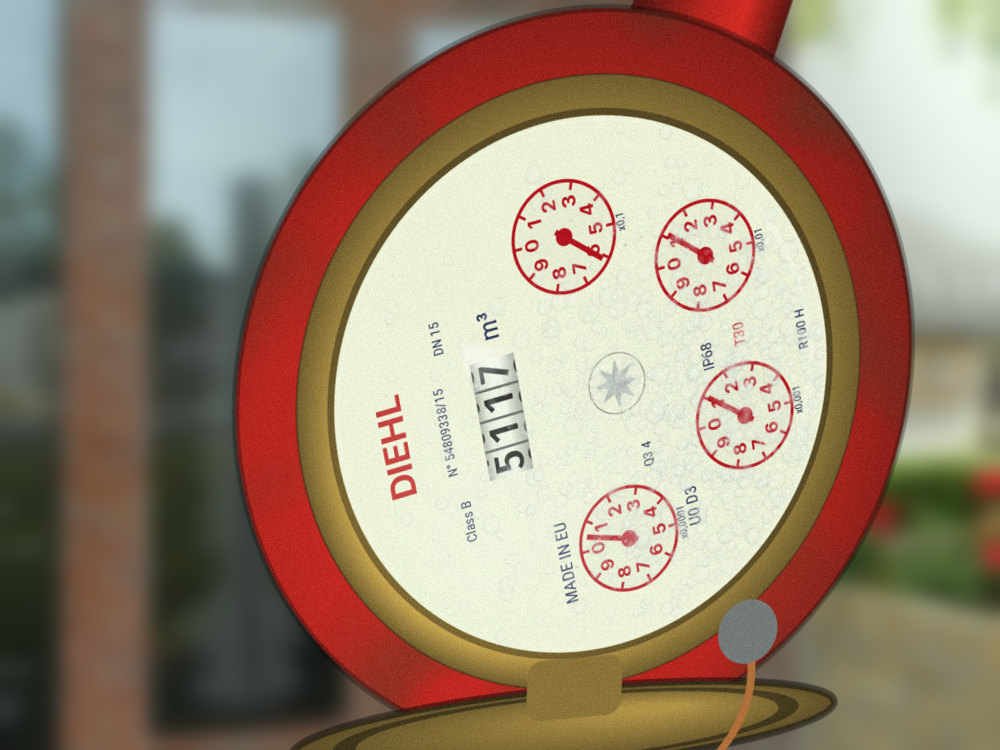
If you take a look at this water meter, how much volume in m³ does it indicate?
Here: 5117.6110 m³
